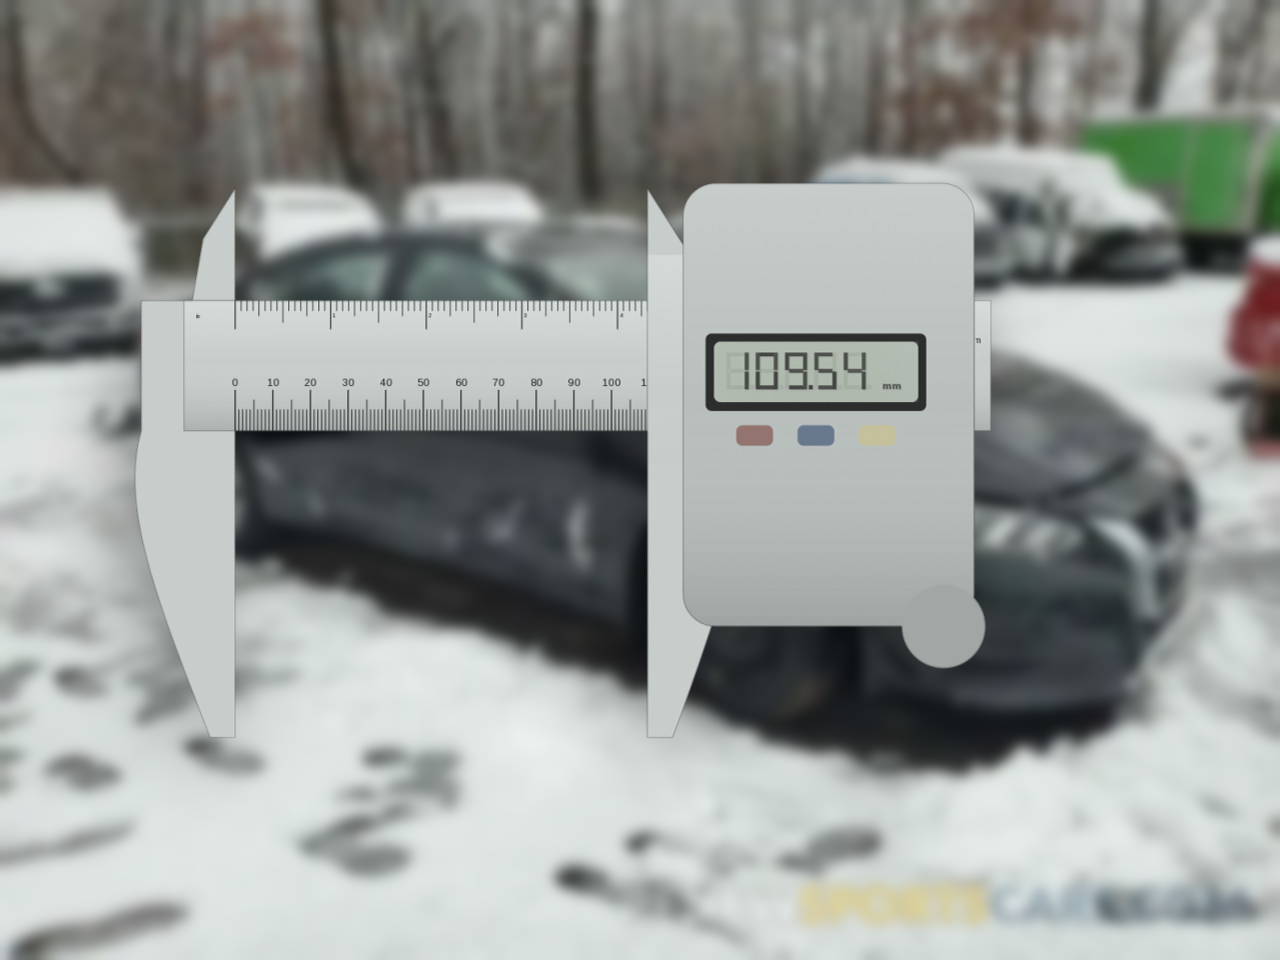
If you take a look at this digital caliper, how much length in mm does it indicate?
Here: 109.54 mm
